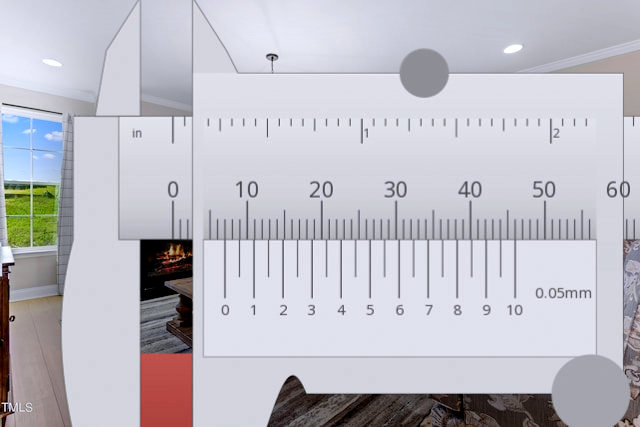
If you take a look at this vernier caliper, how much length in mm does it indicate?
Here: 7.0 mm
